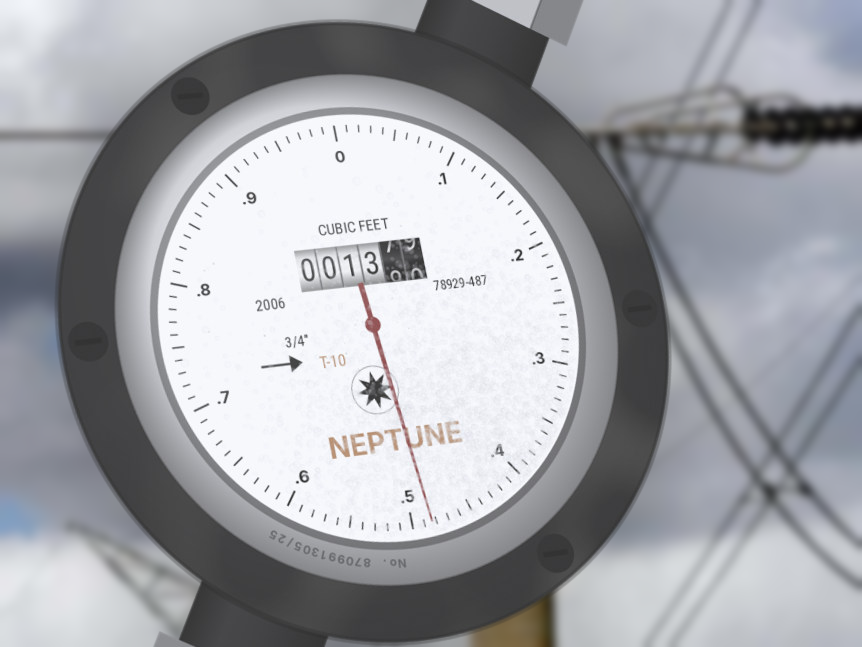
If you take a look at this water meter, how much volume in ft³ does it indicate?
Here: 1379.48 ft³
